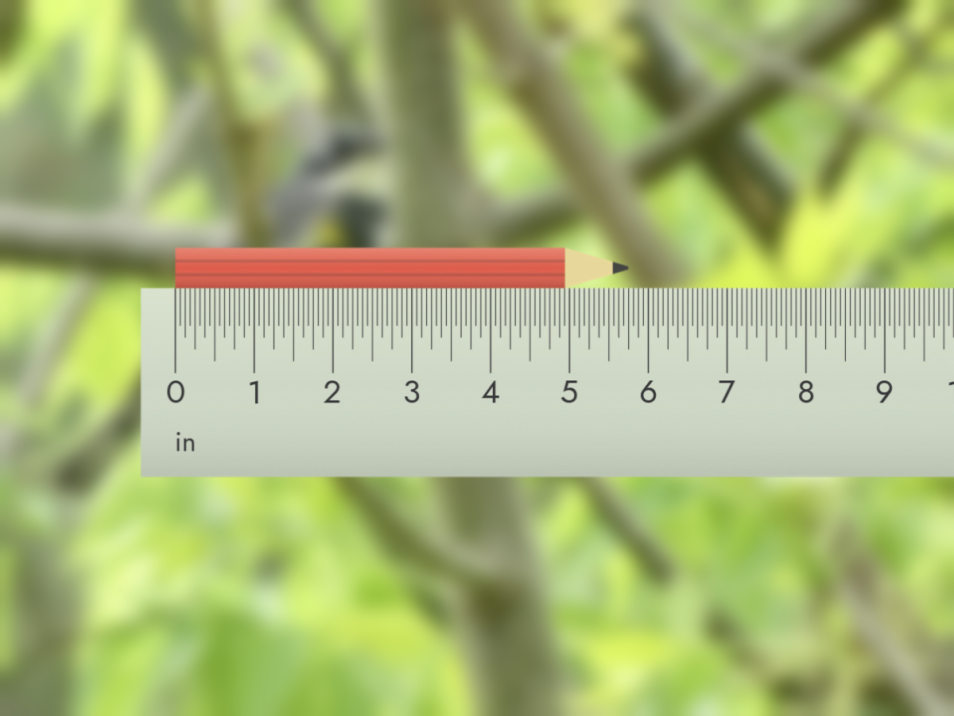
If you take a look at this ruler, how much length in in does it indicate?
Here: 5.75 in
